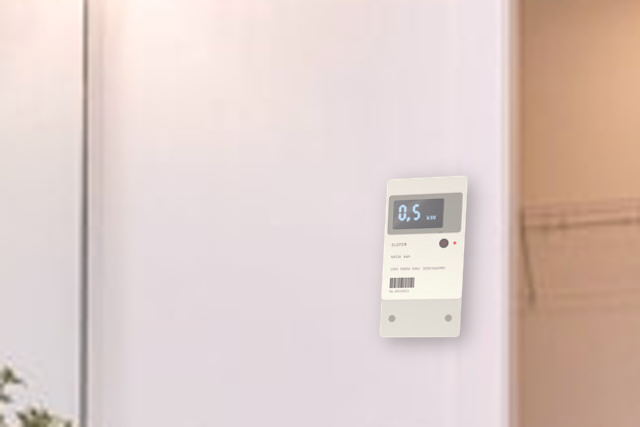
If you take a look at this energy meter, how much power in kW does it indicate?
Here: 0.5 kW
